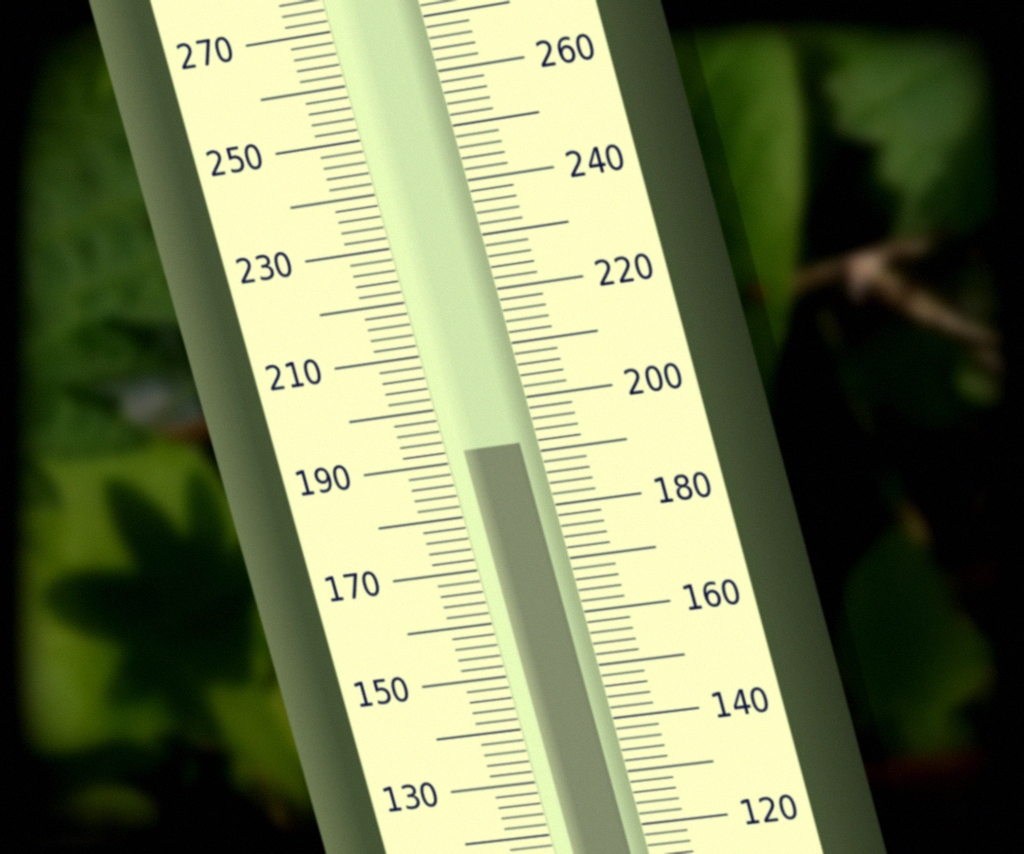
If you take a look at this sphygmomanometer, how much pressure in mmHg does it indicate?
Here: 192 mmHg
